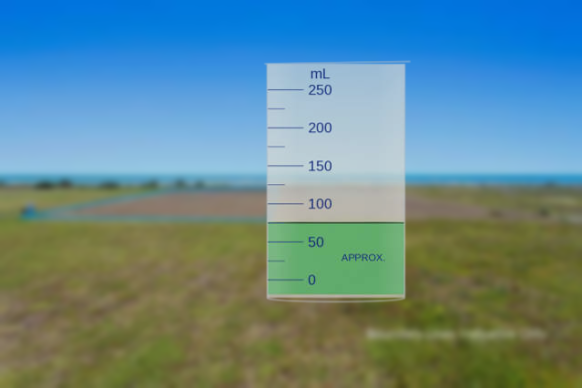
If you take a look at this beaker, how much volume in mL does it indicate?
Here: 75 mL
